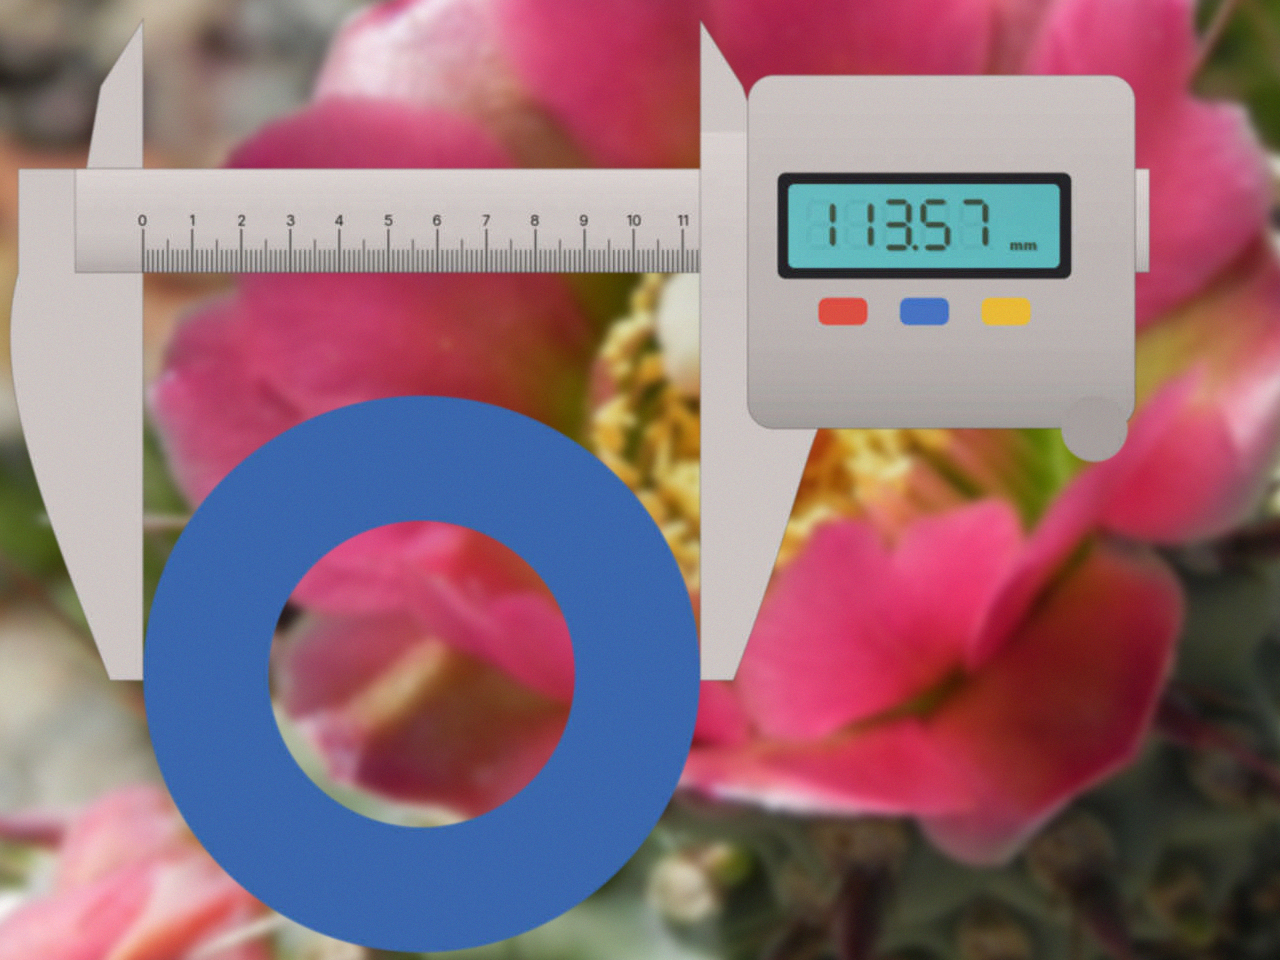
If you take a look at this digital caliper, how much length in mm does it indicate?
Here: 113.57 mm
